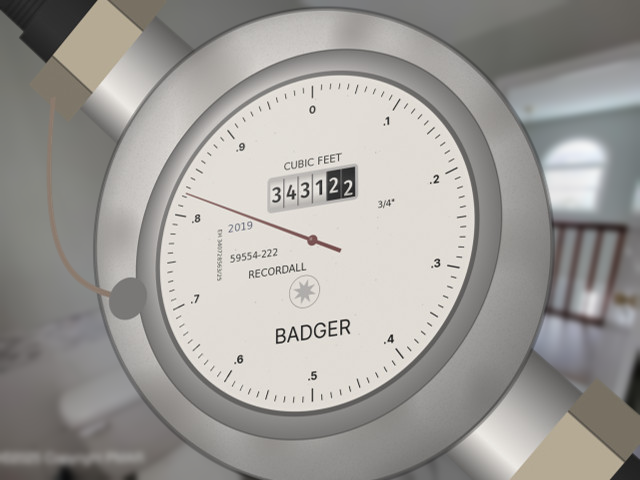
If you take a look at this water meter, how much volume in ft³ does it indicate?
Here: 343121.82 ft³
